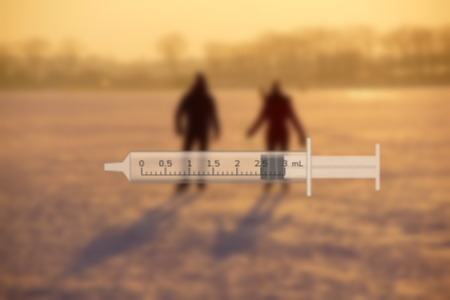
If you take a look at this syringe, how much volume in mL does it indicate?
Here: 2.5 mL
